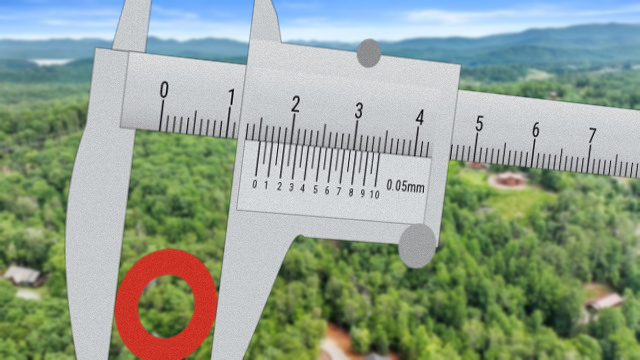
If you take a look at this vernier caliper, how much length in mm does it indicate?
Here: 15.2 mm
